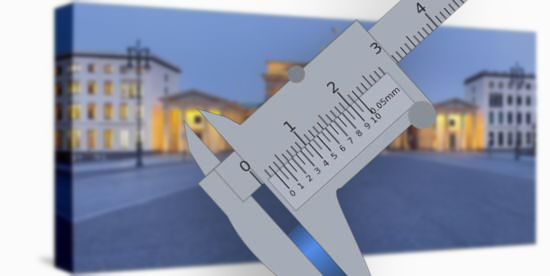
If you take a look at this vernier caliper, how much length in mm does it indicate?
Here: 3.0 mm
